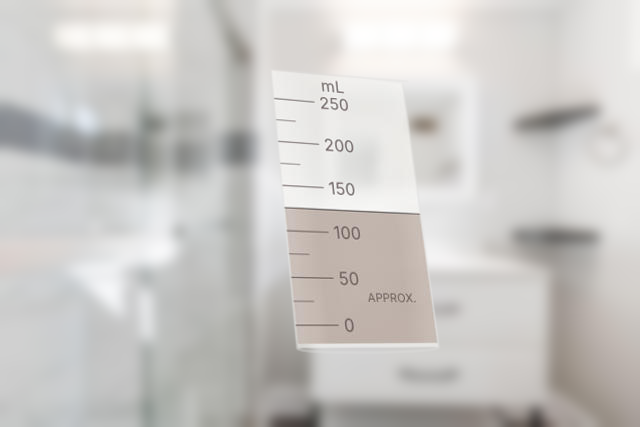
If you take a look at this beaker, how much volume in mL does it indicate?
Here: 125 mL
